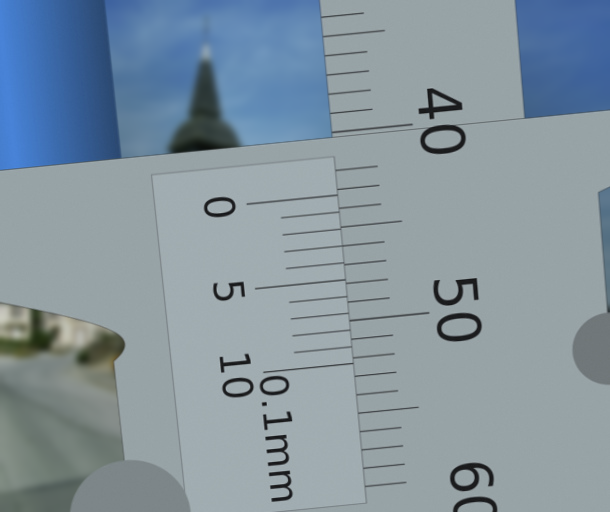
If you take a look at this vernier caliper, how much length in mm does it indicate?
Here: 43.3 mm
